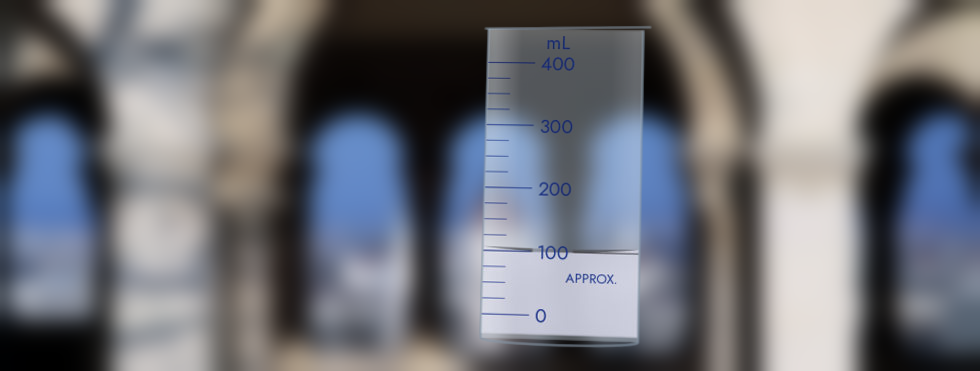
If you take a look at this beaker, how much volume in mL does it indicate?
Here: 100 mL
